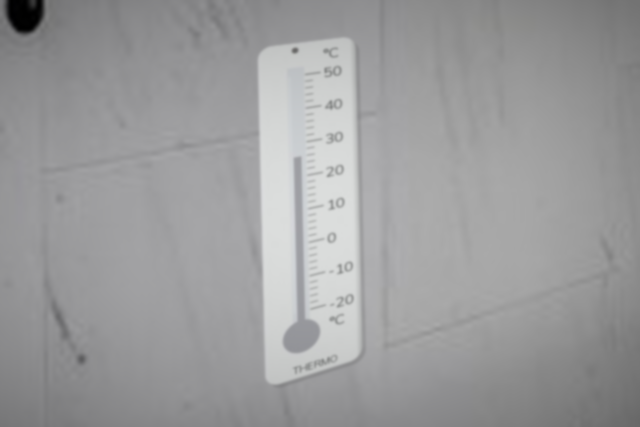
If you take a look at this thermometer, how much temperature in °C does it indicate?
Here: 26 °C
